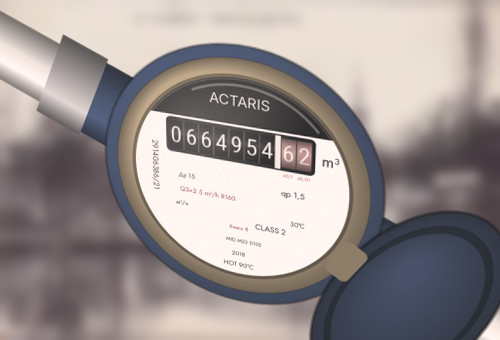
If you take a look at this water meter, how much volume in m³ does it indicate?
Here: 664954.62 m³
